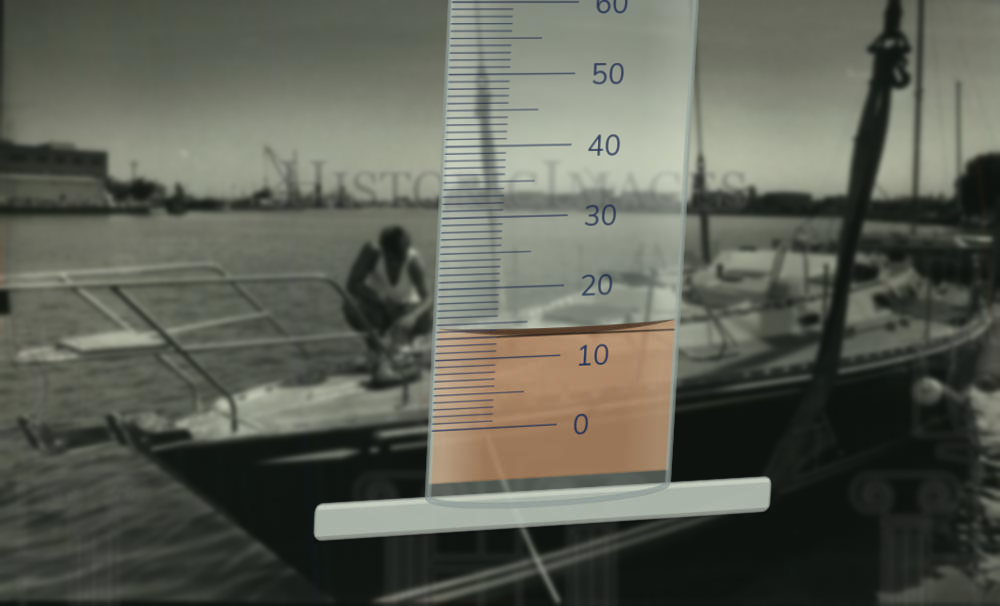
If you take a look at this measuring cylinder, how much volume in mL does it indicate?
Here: 13 mL
